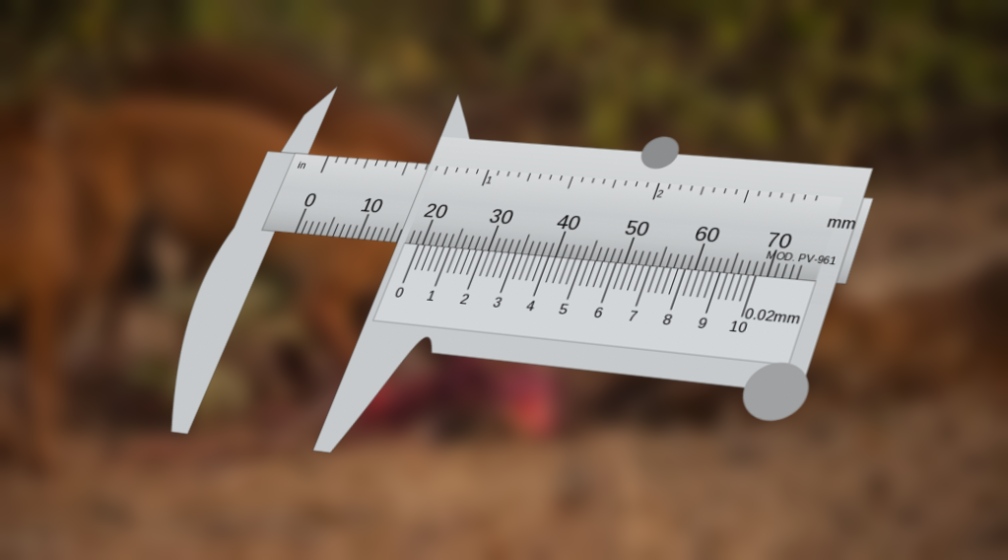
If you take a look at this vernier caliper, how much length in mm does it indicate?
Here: 19.4 mm
